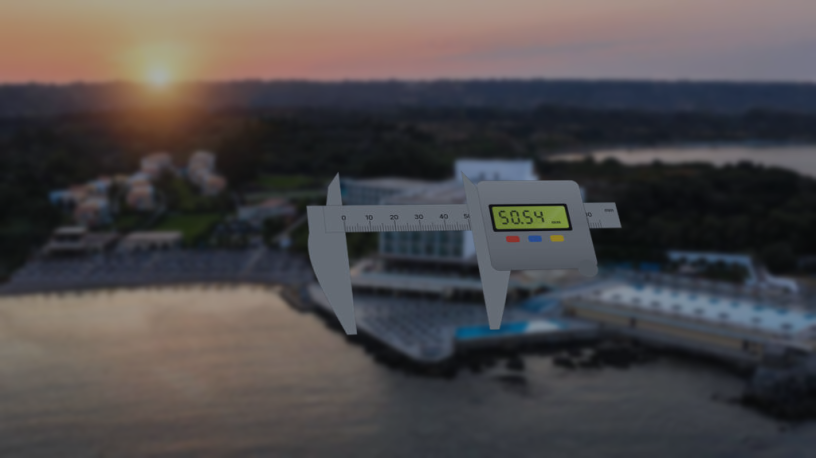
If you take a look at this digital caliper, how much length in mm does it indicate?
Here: 50.54 mm
